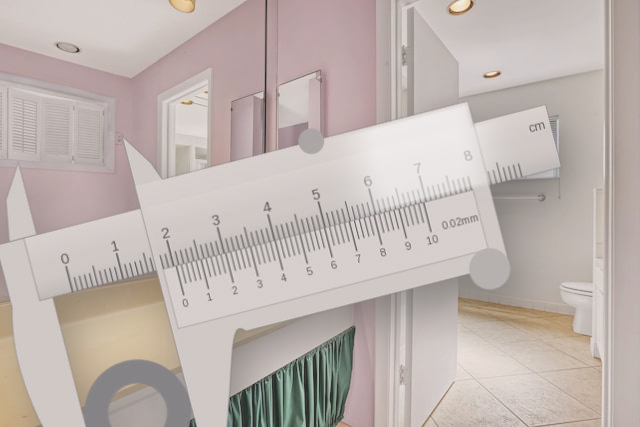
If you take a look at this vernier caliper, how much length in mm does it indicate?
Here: 20.5 mm
